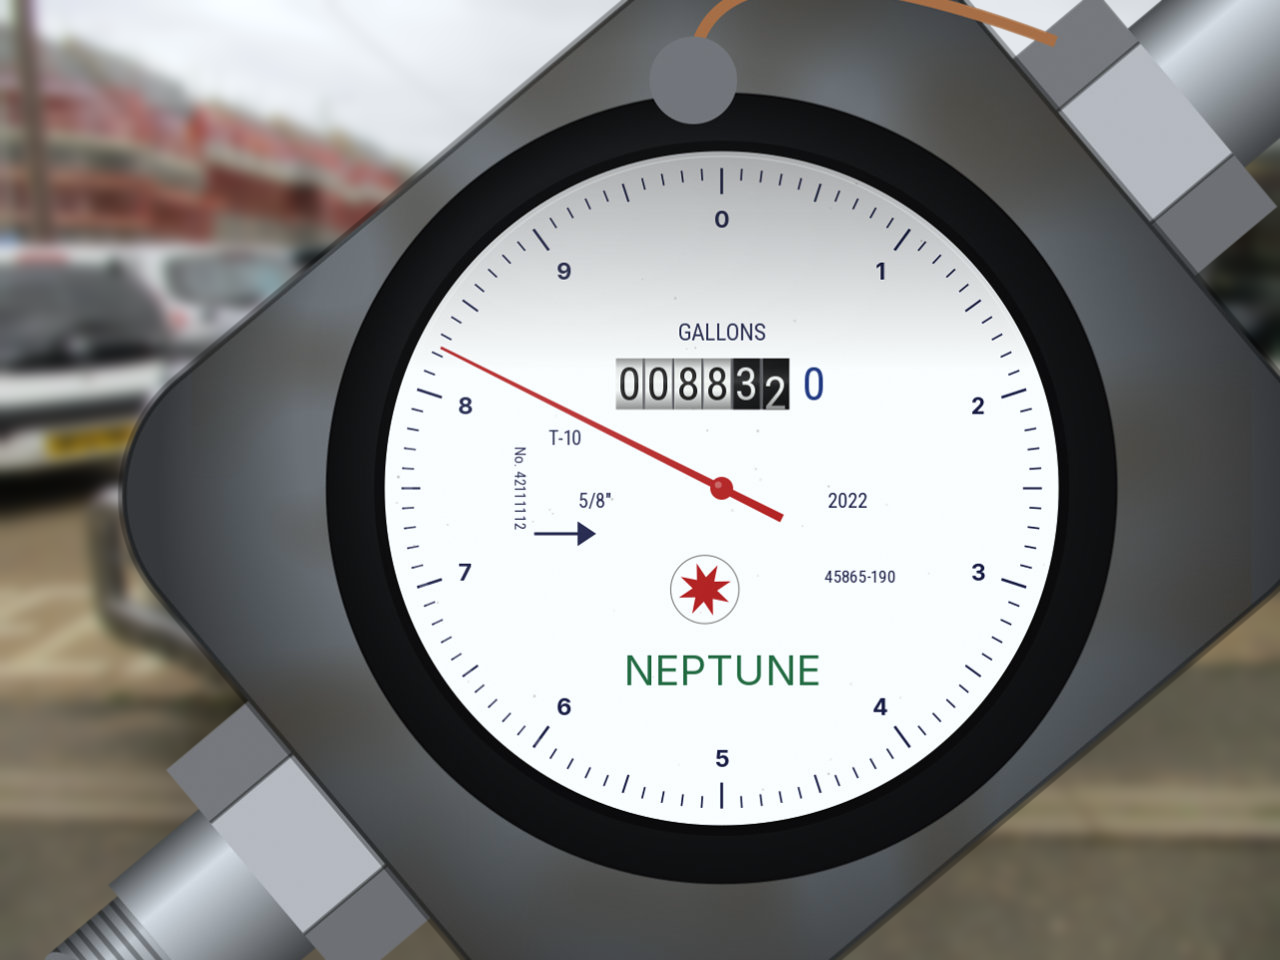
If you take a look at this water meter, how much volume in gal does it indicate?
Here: 88318.2 gal
